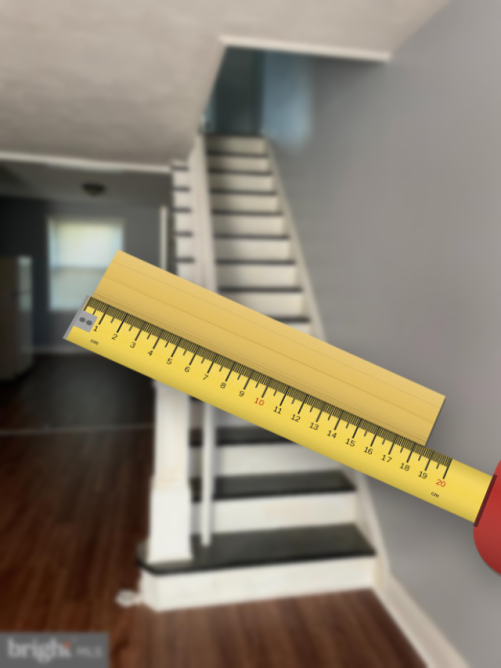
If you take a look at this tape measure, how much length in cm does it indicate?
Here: 18.5 cm
